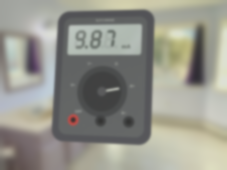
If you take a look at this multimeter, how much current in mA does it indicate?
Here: 9.87 mA
